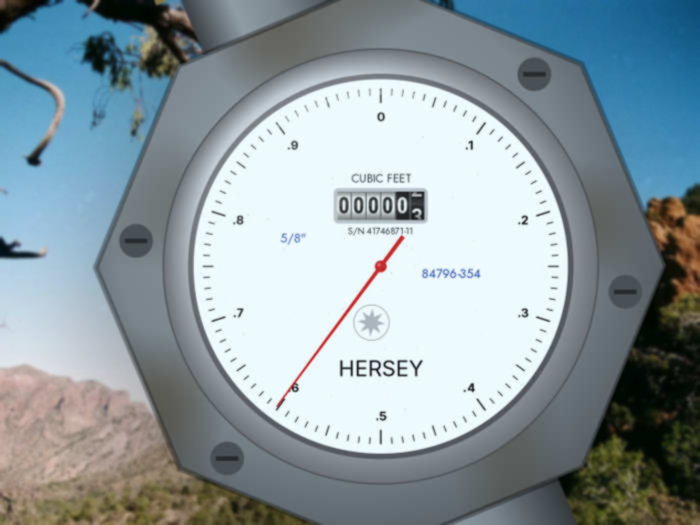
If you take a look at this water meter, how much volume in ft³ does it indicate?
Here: 2.60 ft³
